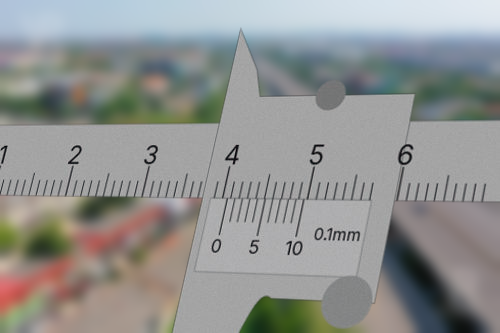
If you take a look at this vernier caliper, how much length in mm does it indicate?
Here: 40.6 mm
